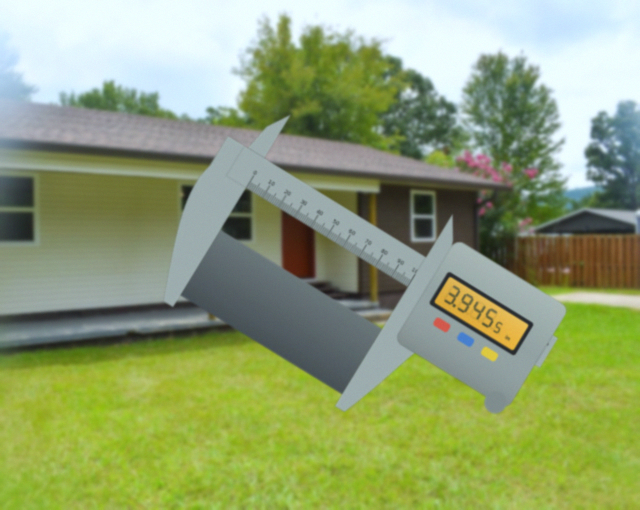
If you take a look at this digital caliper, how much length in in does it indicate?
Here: 3.9455 in
